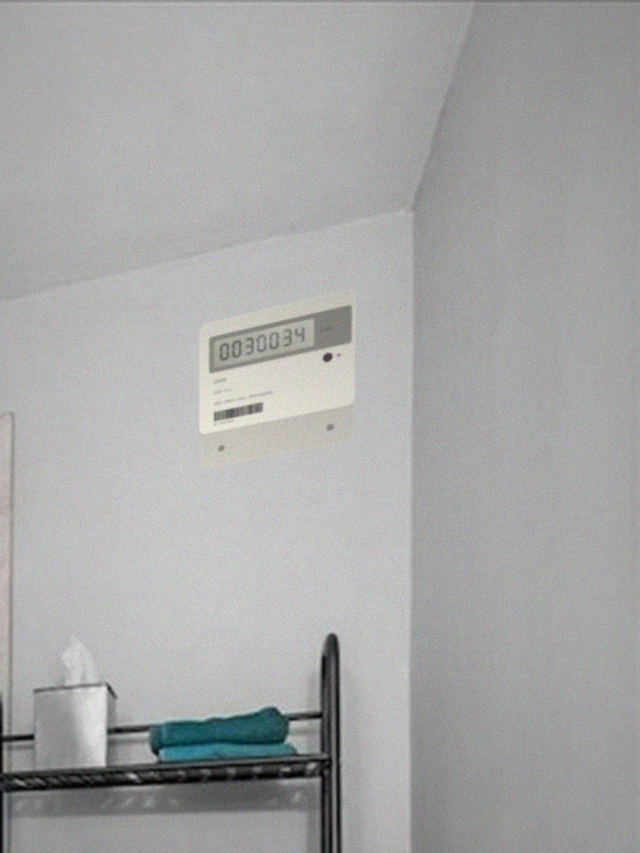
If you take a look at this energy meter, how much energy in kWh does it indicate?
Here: 30034 kWh
